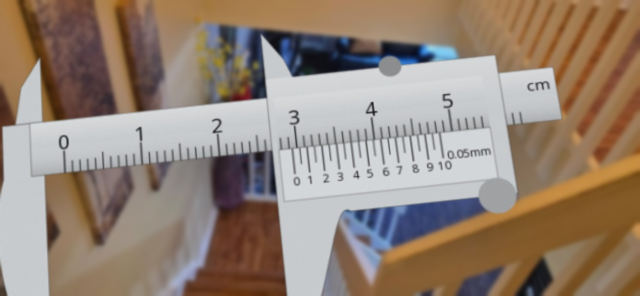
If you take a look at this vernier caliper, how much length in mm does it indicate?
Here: 29.4 mm
